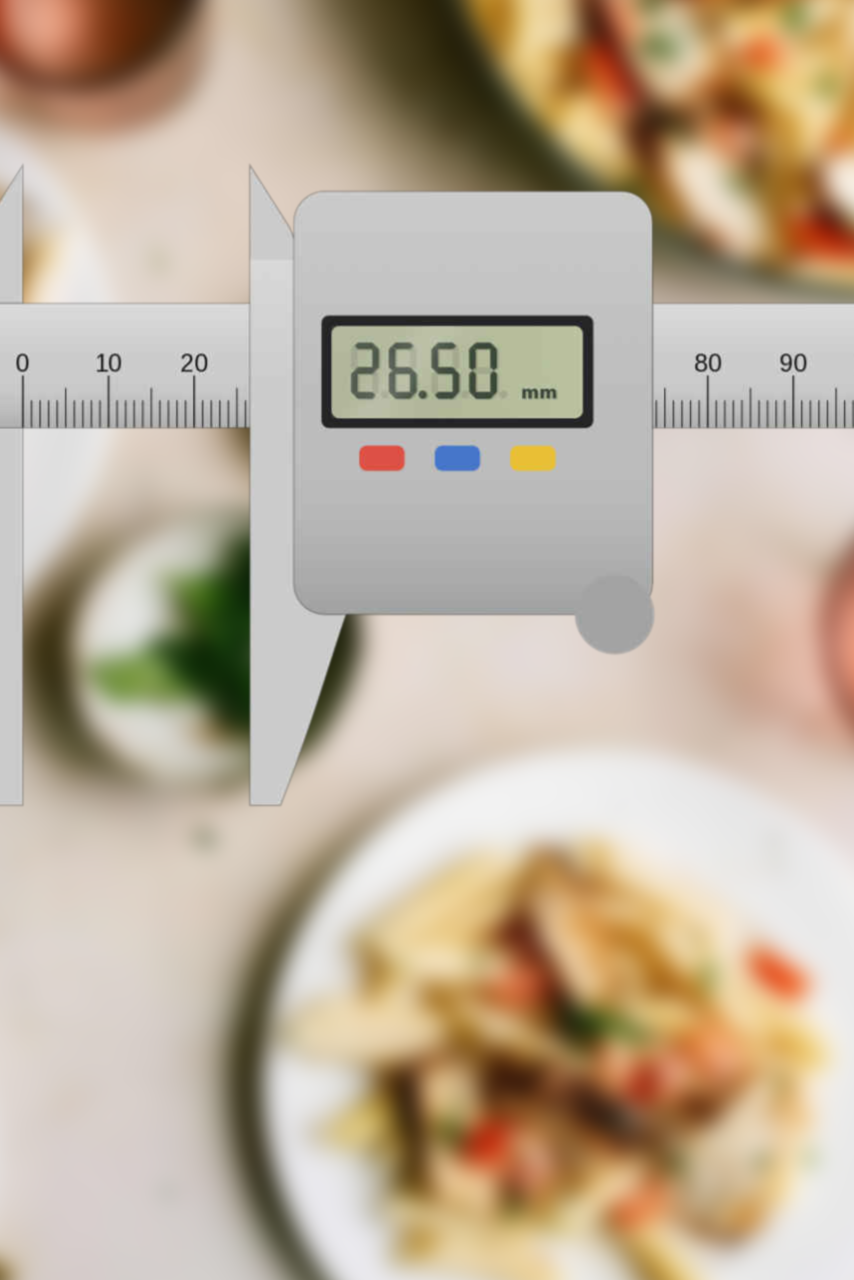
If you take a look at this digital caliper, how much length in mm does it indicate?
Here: 26.50 mm
